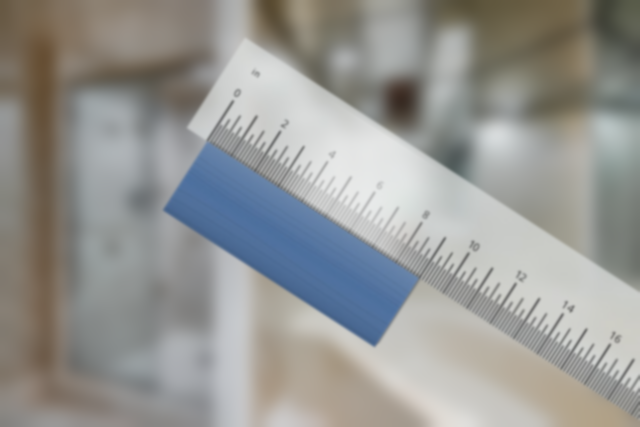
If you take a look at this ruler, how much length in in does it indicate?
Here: 9 in
